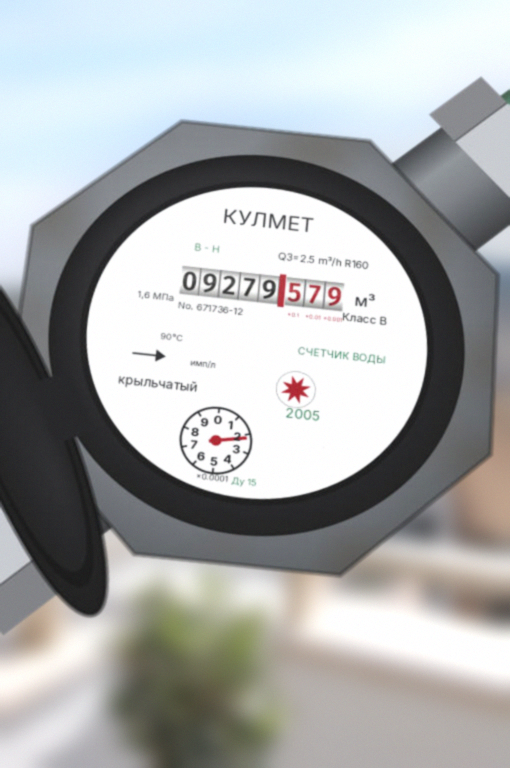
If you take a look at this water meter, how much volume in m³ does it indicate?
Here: 9279.5792 m³
